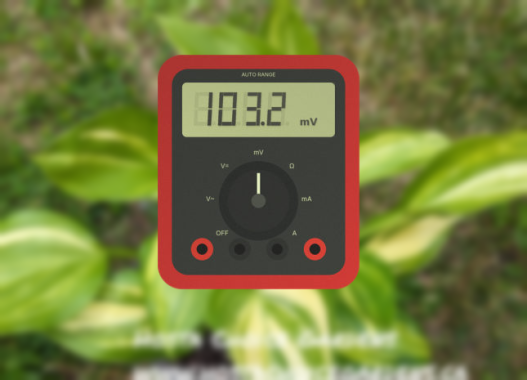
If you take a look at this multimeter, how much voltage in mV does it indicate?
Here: 103.2 mV
